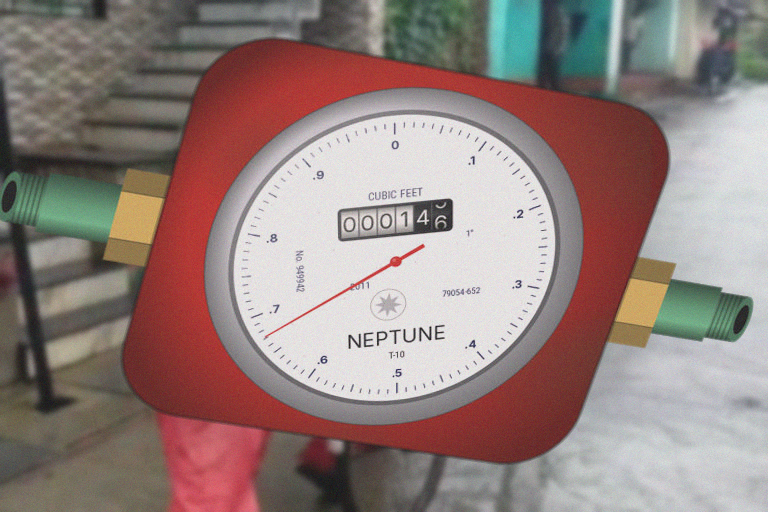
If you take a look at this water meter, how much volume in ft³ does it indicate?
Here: 145.67 ft³
